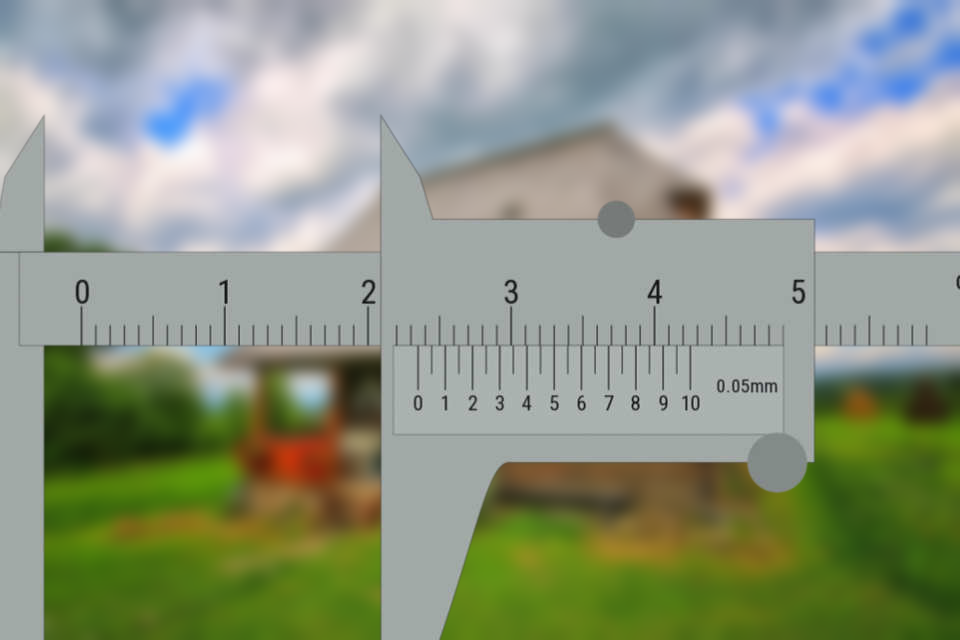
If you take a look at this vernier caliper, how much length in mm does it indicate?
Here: 23.5 mm
